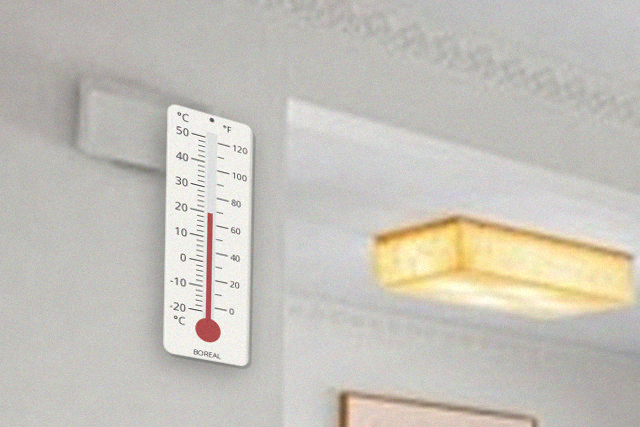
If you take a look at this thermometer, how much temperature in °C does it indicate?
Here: 20 °C
